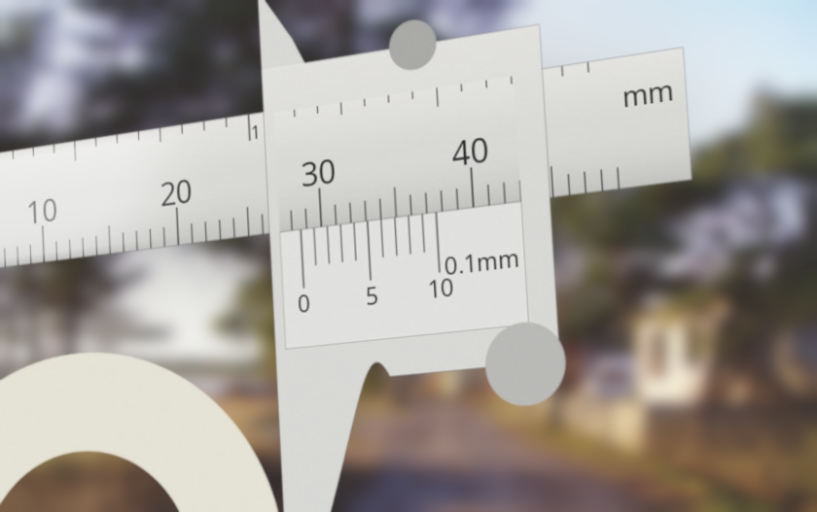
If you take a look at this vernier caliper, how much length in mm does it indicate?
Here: 28.6 mm
